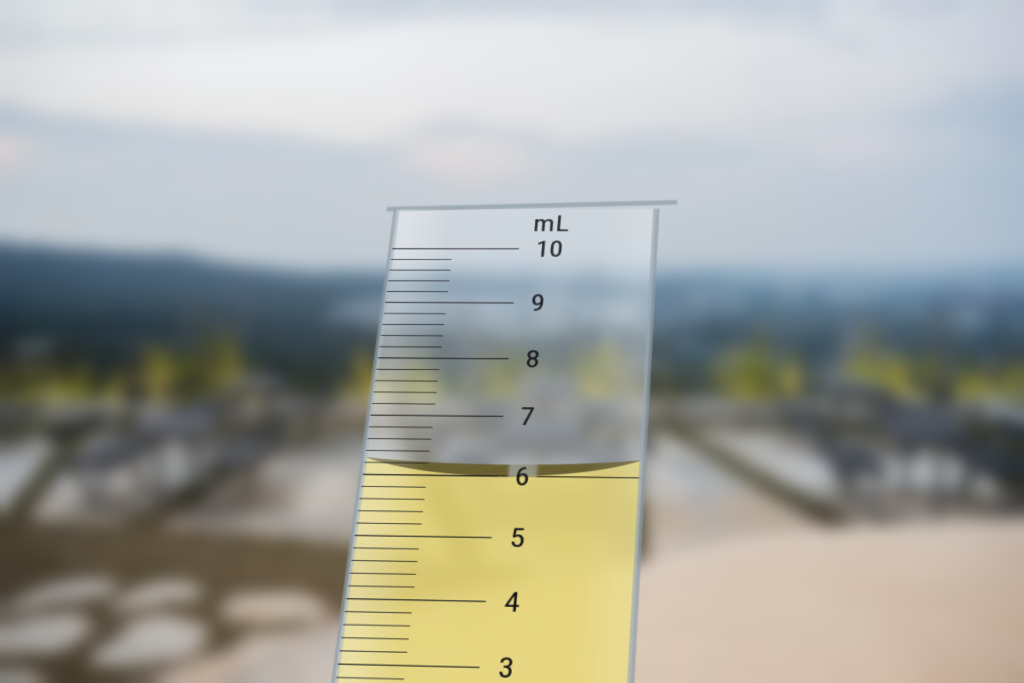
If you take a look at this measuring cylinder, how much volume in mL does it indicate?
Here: 6 mL
